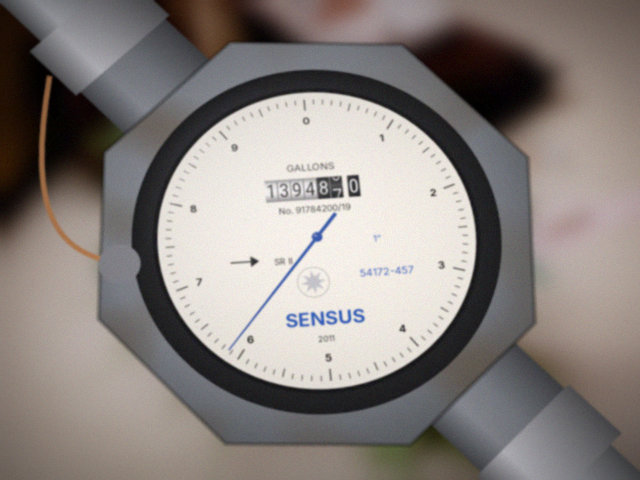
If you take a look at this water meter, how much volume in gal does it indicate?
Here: 1394866.1 gal
